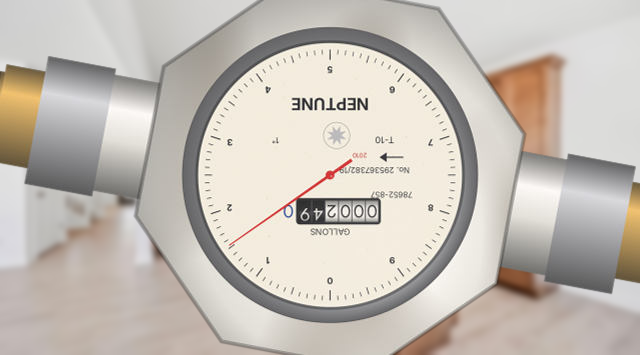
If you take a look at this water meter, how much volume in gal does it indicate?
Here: 2491.5 gal
